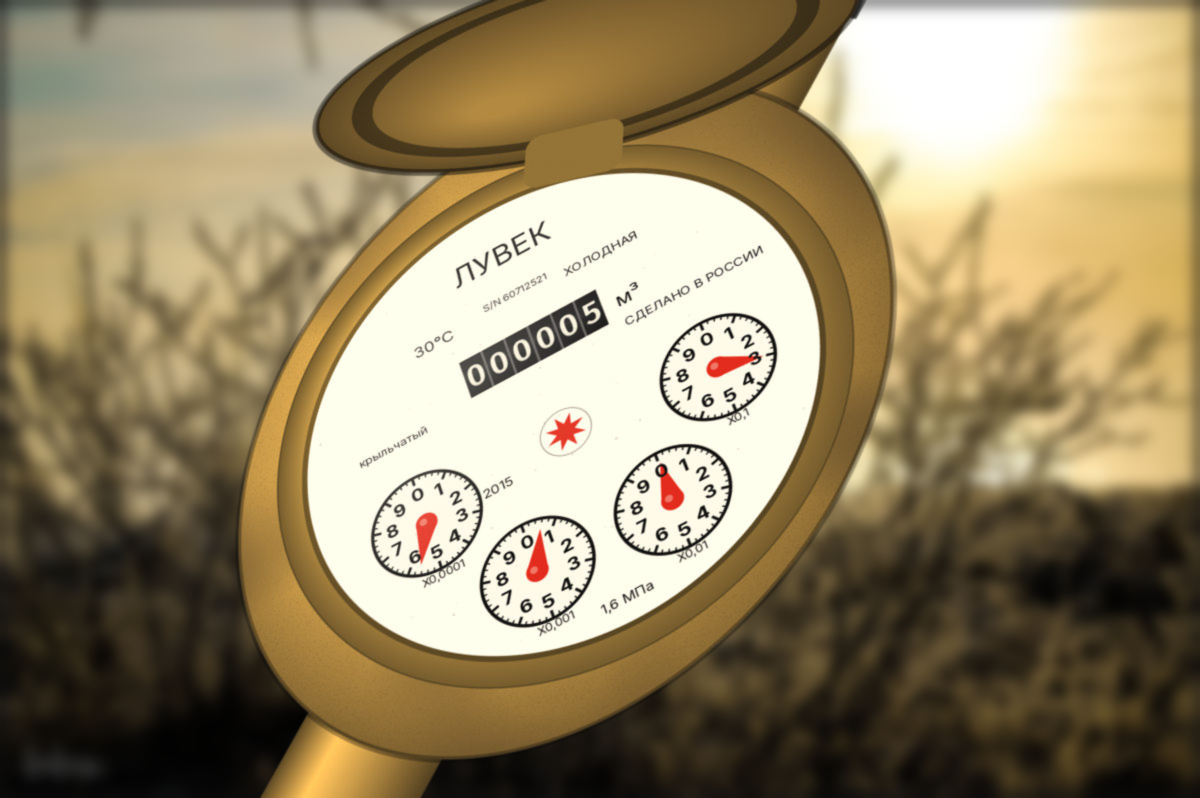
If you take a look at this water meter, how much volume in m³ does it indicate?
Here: 5.3005 m³
